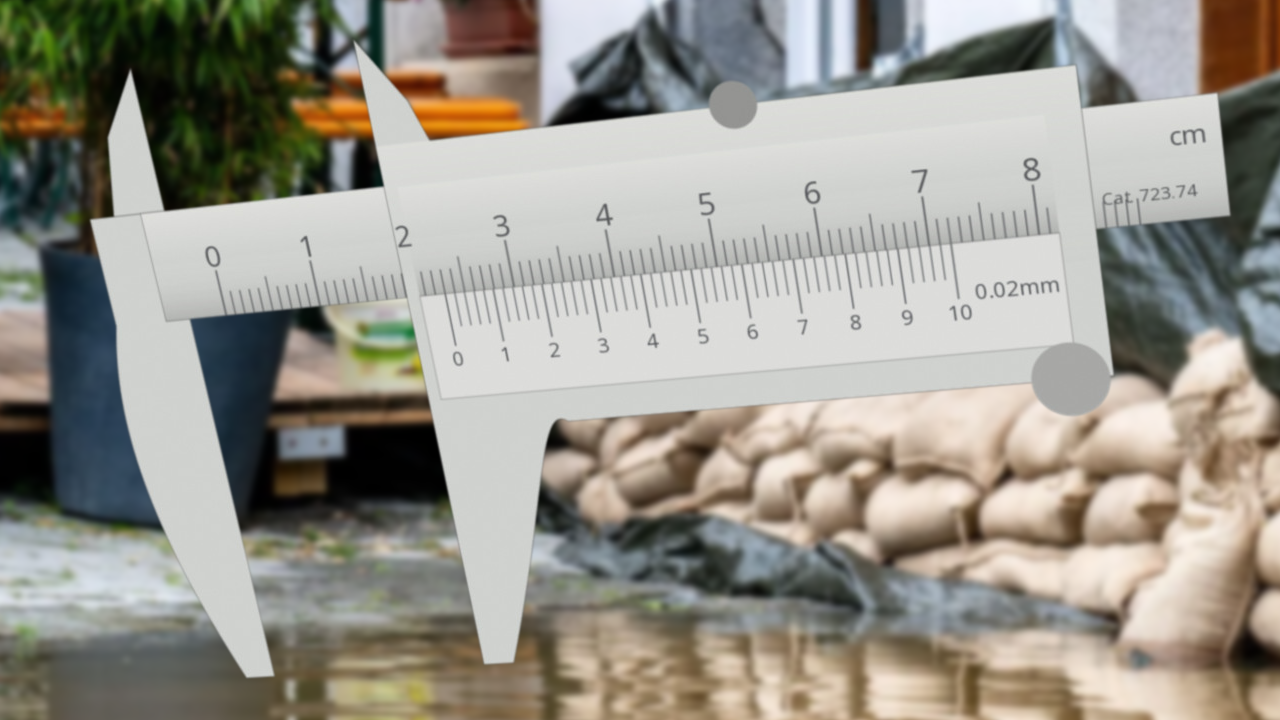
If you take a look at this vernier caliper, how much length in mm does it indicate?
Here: 23.0 mm
